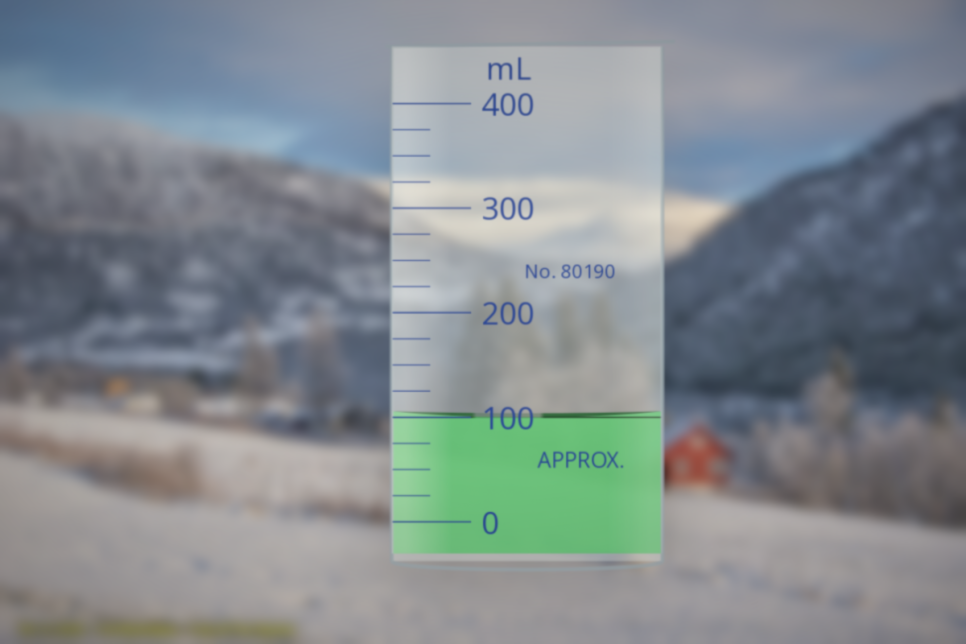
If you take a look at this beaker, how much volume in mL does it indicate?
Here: 100 mL
